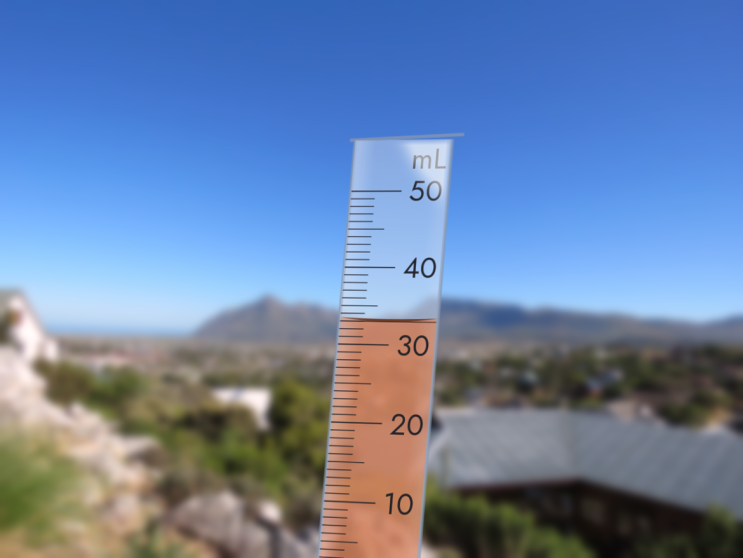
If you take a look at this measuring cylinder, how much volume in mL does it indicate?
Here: 33 mL
